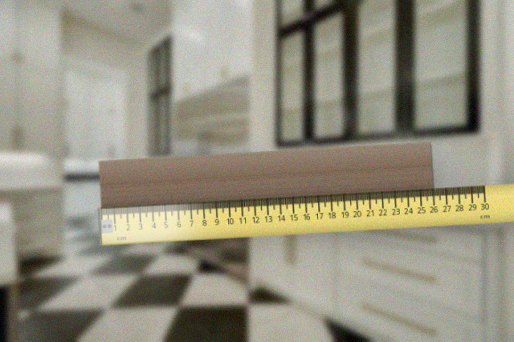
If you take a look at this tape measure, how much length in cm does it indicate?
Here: 26 cm
